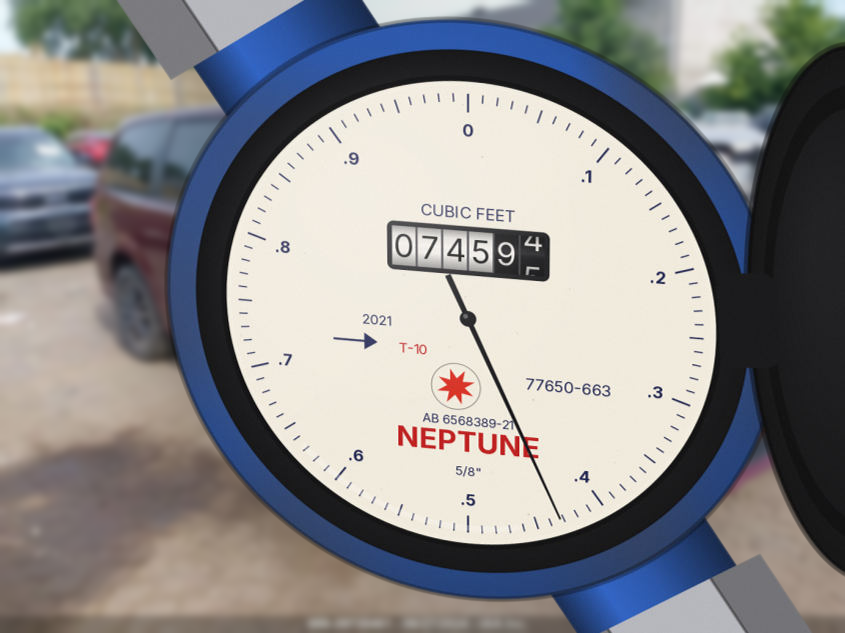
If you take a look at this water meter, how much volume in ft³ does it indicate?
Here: 74594.43 ft³
